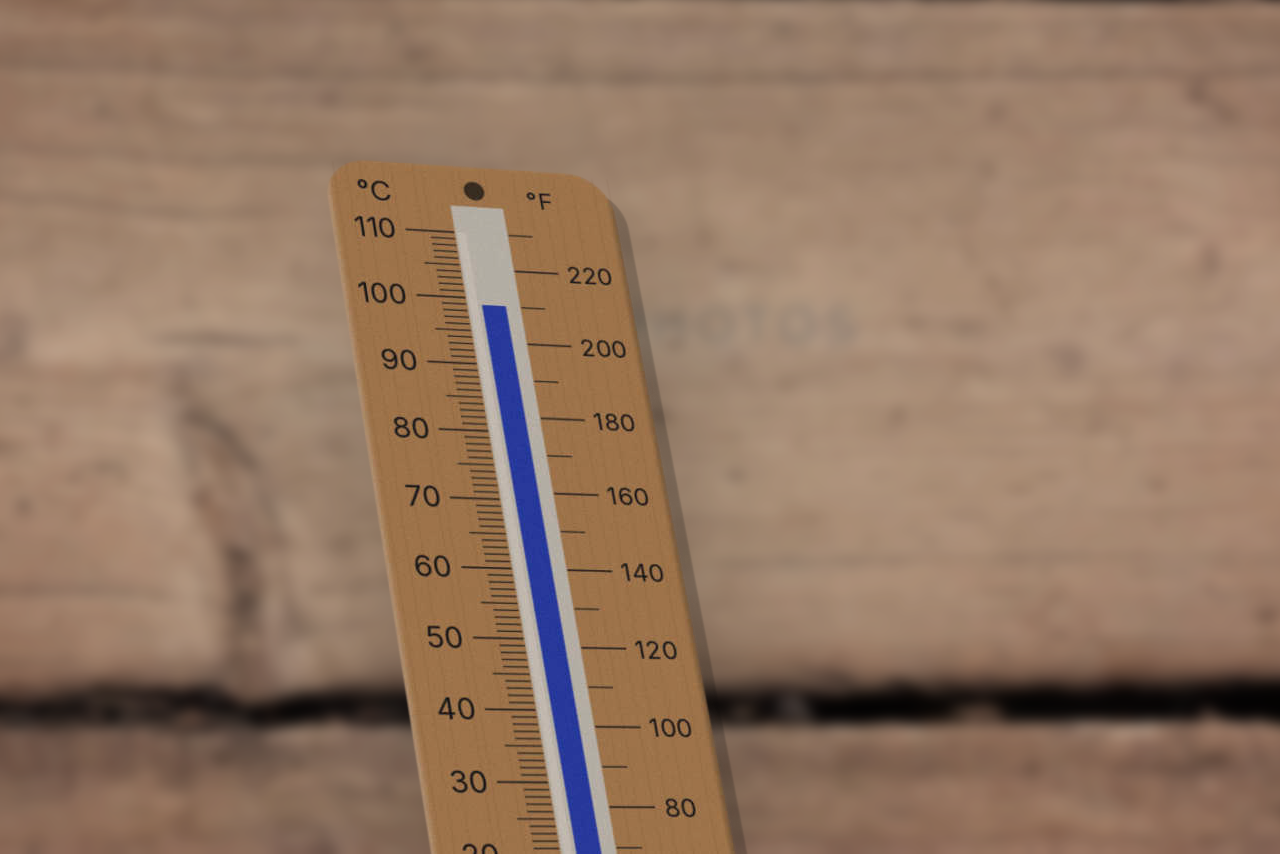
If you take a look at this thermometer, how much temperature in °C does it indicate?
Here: 99 °C
